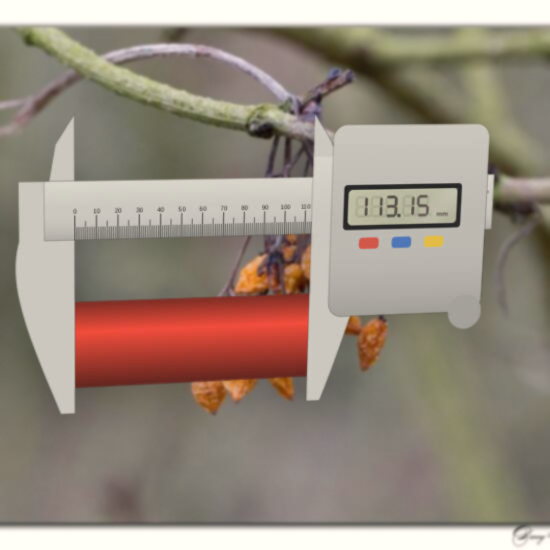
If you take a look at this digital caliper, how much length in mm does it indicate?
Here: 113.15 mm
